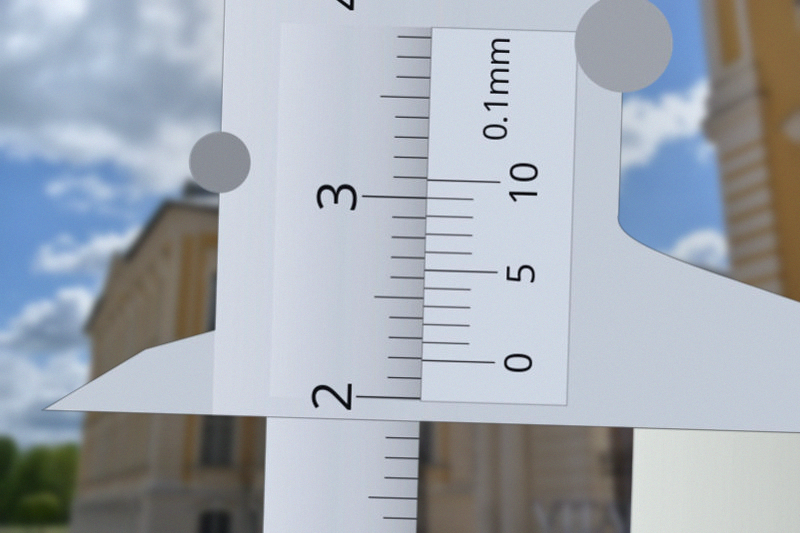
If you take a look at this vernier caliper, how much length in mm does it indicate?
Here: 21.9 mm
